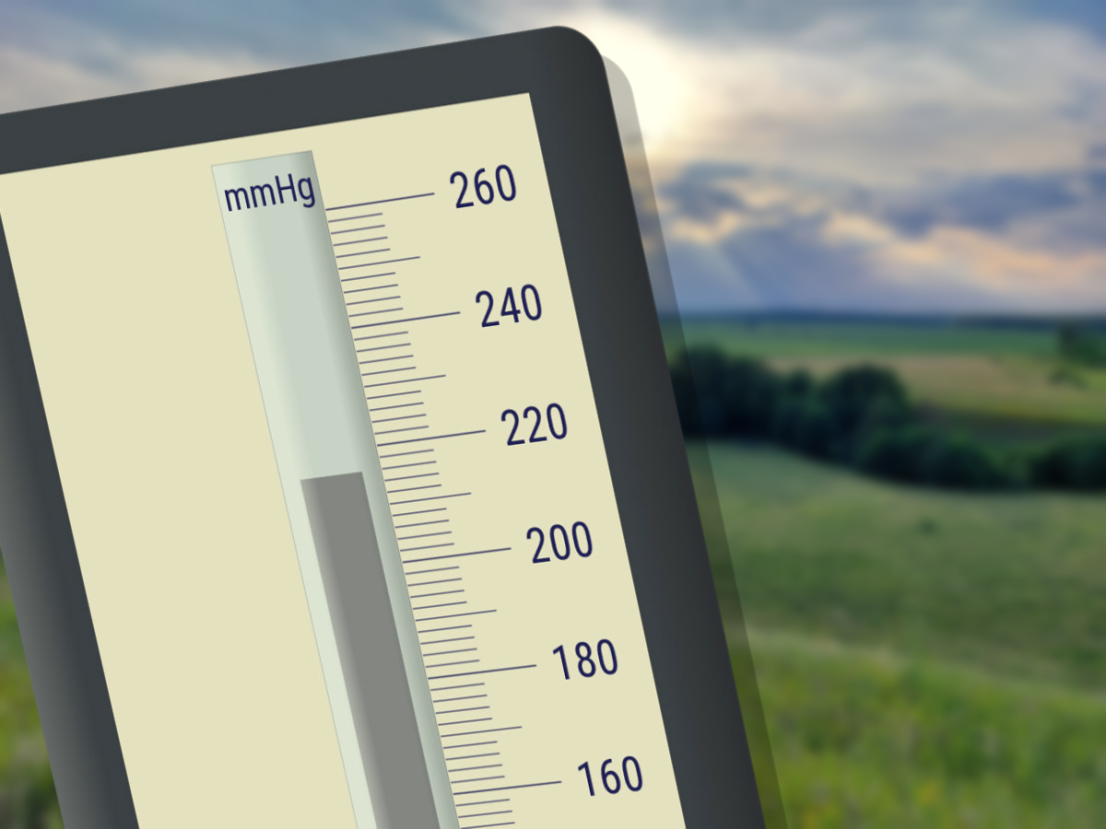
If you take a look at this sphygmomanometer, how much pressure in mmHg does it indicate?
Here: 216 mmHg
